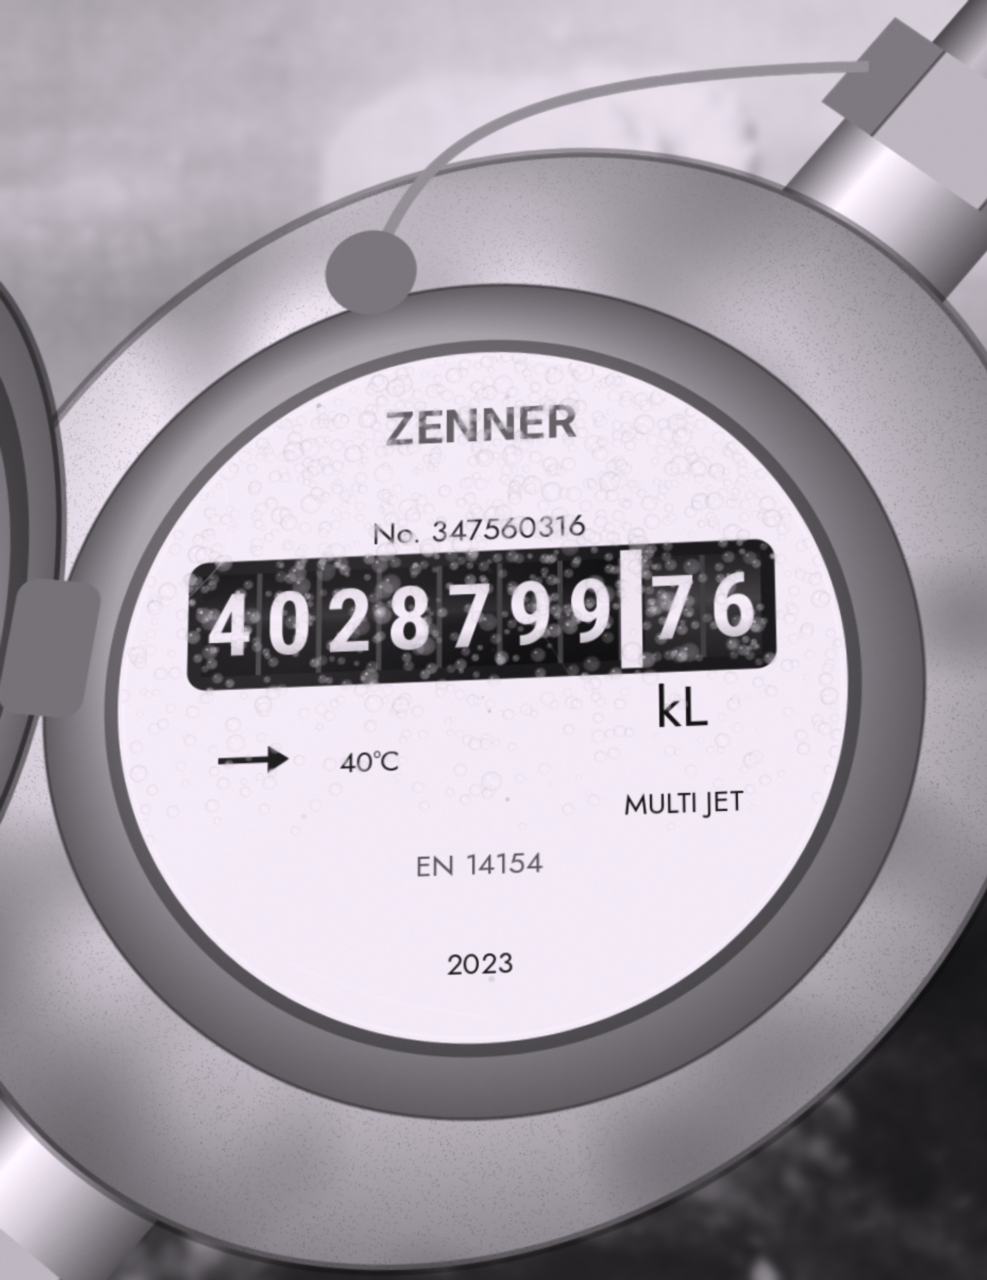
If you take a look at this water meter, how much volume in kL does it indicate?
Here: 4028799.76 kL
